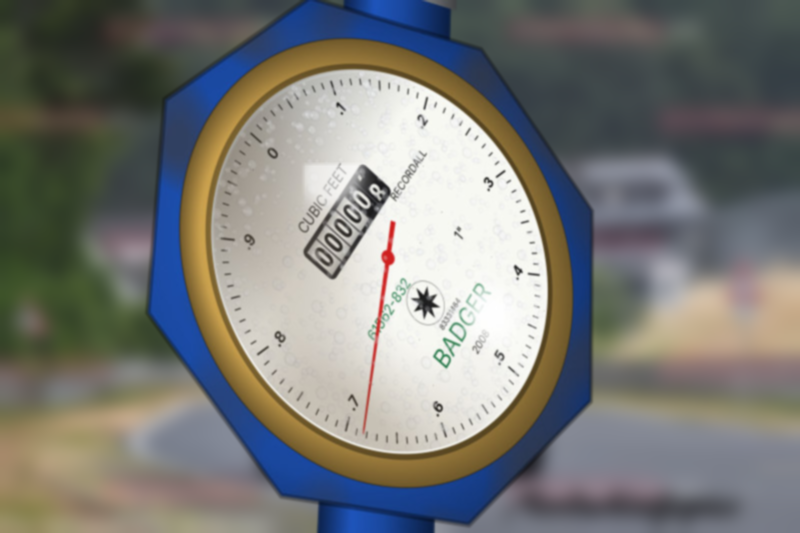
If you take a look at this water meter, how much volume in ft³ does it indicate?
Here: 7.68 ft³
